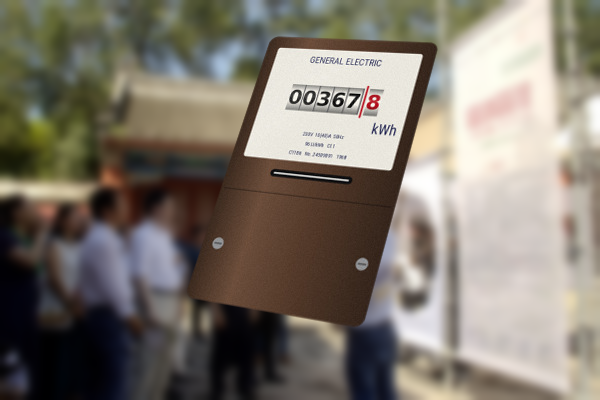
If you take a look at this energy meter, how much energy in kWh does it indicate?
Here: 367.8 kWh
